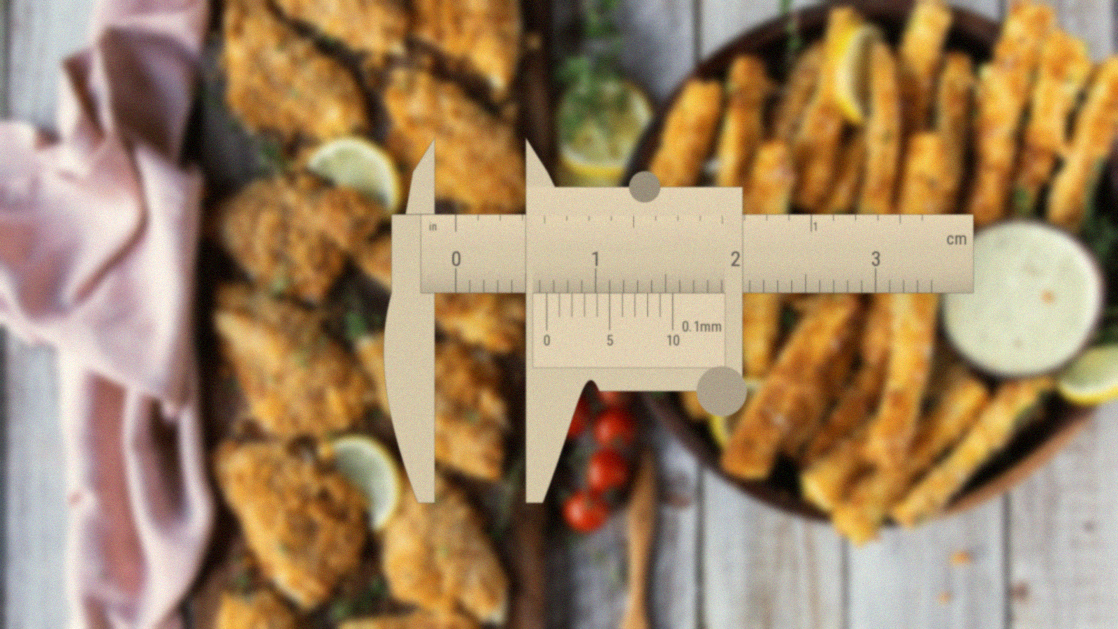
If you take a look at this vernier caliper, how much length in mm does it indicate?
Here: 6.5 mm
